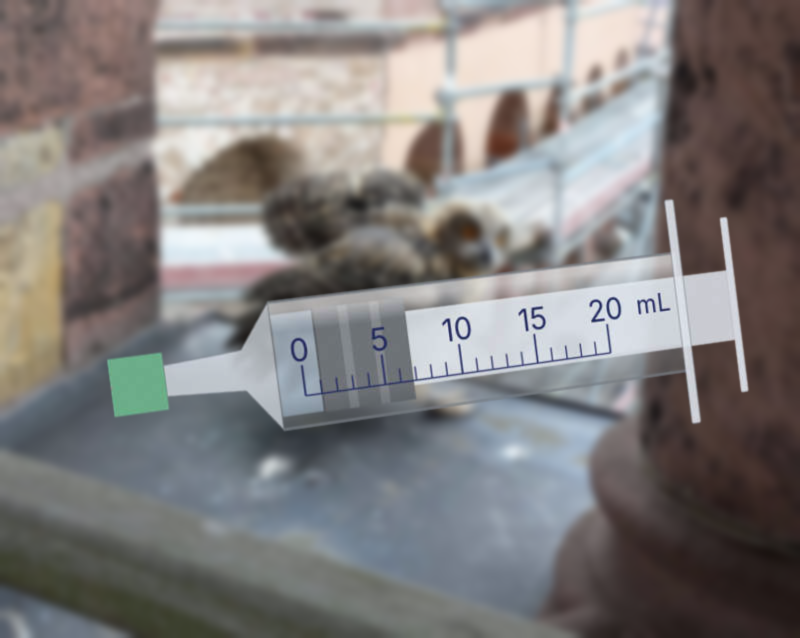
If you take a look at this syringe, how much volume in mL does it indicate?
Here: 1 mL
